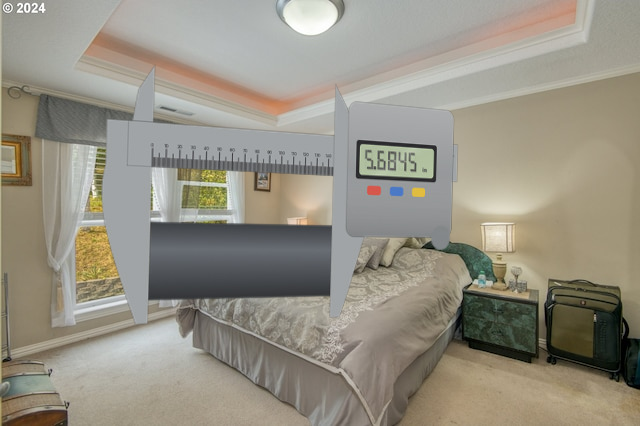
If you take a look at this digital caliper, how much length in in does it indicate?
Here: 5.6845 in
